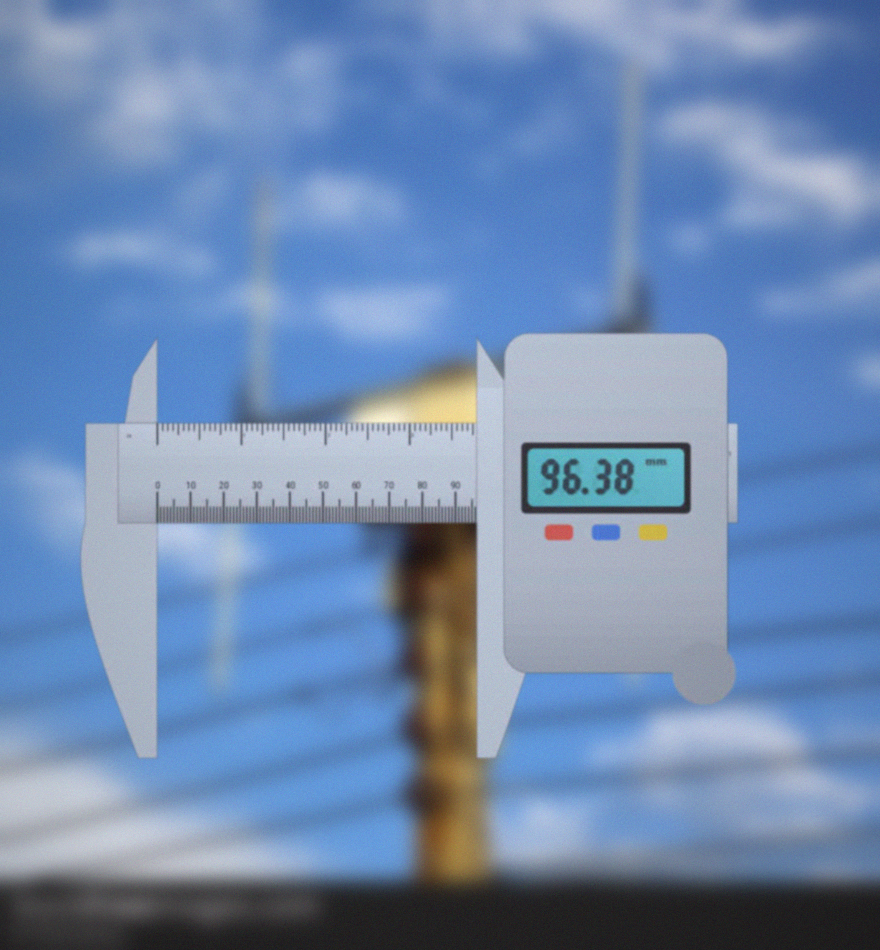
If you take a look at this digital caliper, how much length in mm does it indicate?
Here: 96.38 mm
